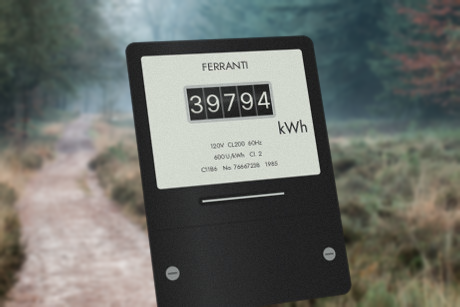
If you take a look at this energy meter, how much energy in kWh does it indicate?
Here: 39794 kWh
